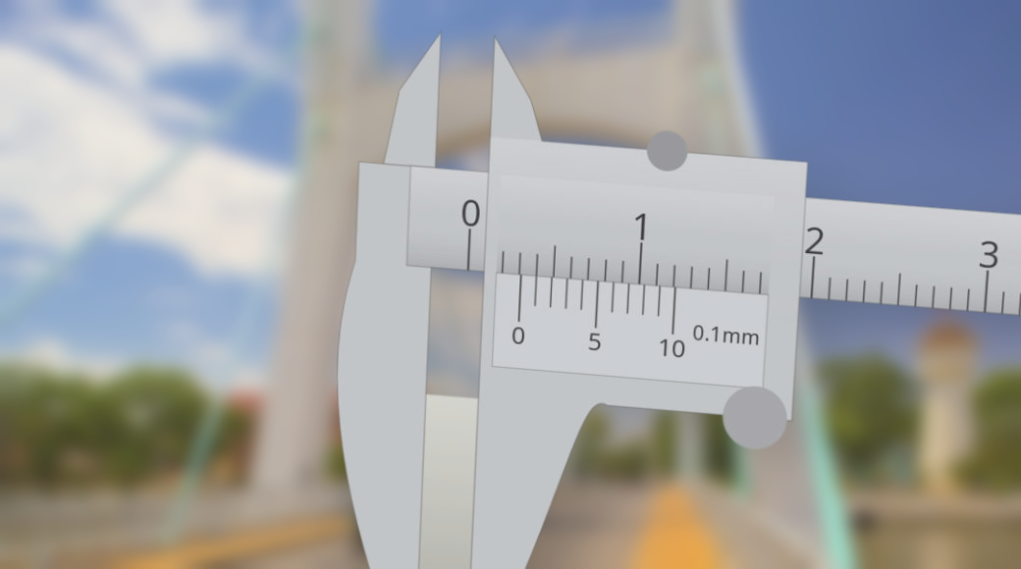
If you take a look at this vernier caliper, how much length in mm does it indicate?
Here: 3.1 mm
